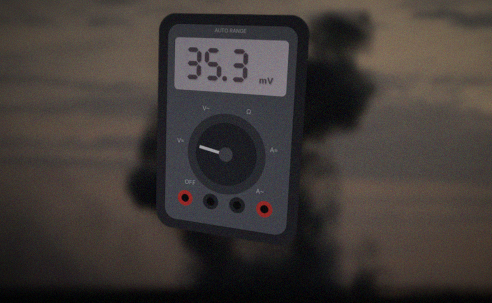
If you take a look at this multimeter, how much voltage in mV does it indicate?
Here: 35.3 mV
